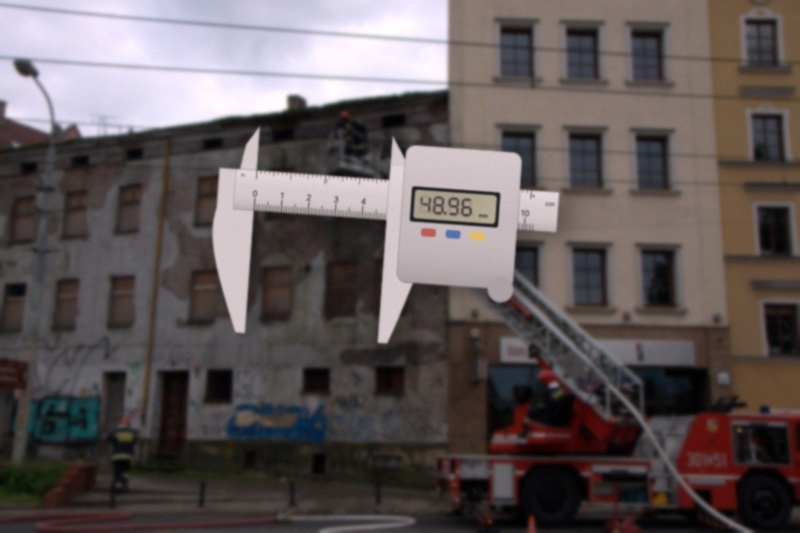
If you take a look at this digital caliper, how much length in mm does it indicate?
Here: 48.96 mm
